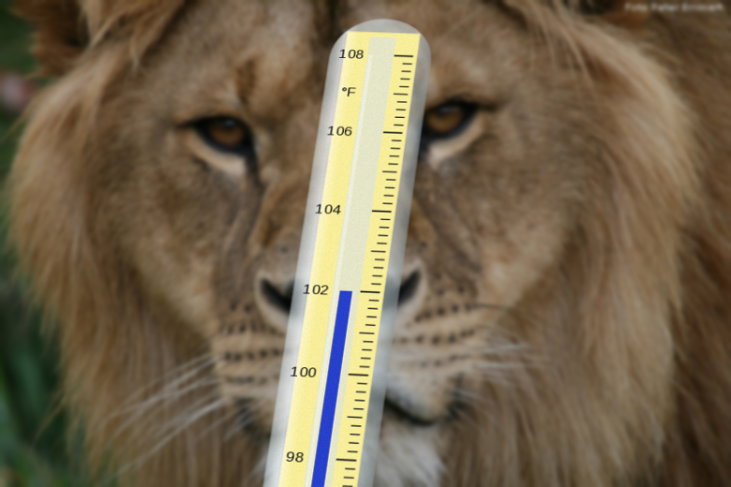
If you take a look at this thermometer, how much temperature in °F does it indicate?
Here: 102 °F
